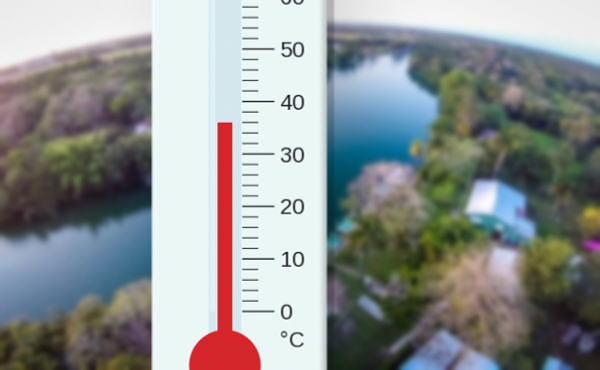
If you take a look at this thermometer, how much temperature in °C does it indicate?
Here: 36 °C
